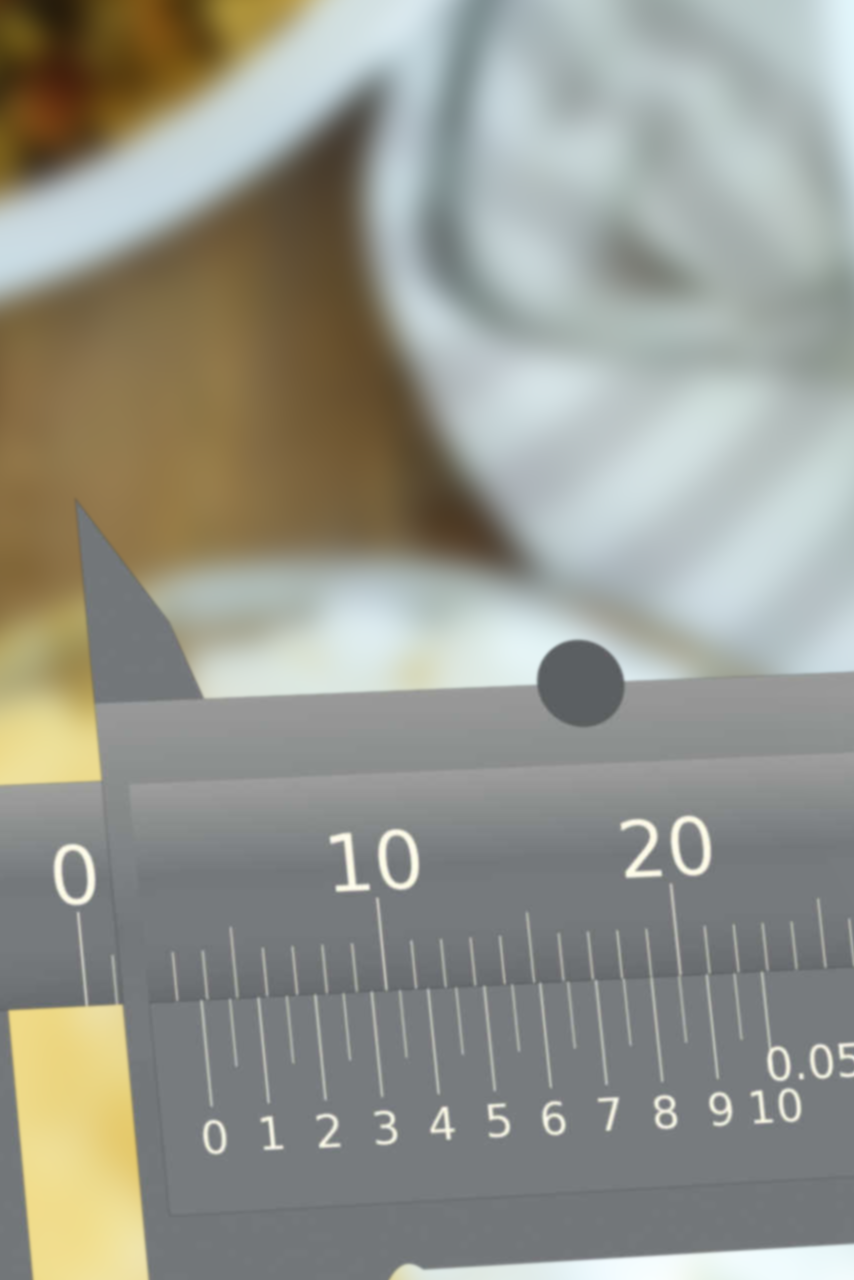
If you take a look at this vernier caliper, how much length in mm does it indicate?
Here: 3.8 mm
